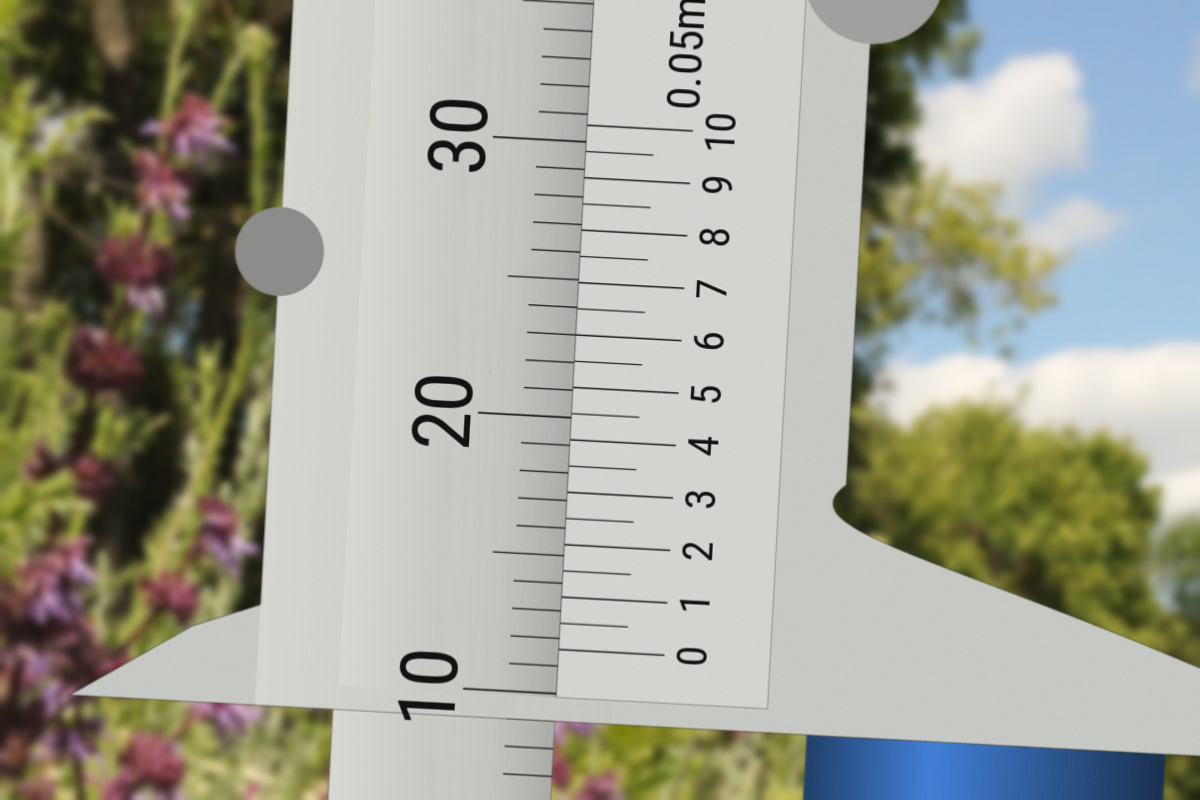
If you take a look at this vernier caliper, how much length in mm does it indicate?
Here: 11.60 mm
